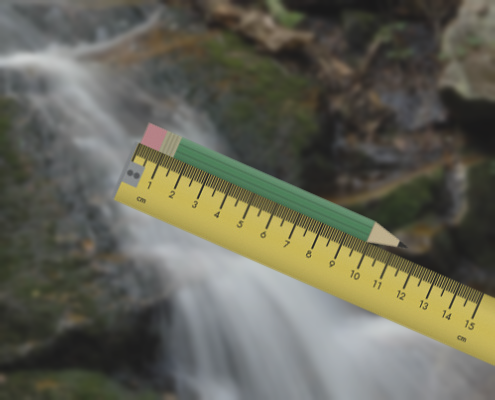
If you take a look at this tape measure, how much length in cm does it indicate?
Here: 11.5 cm
